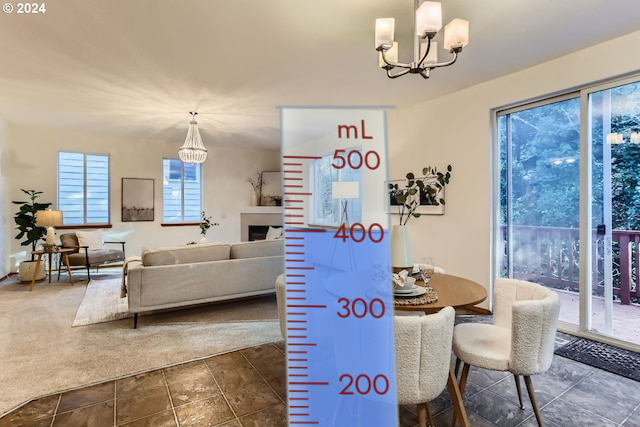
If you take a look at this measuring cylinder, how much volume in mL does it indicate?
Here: 400 mL
